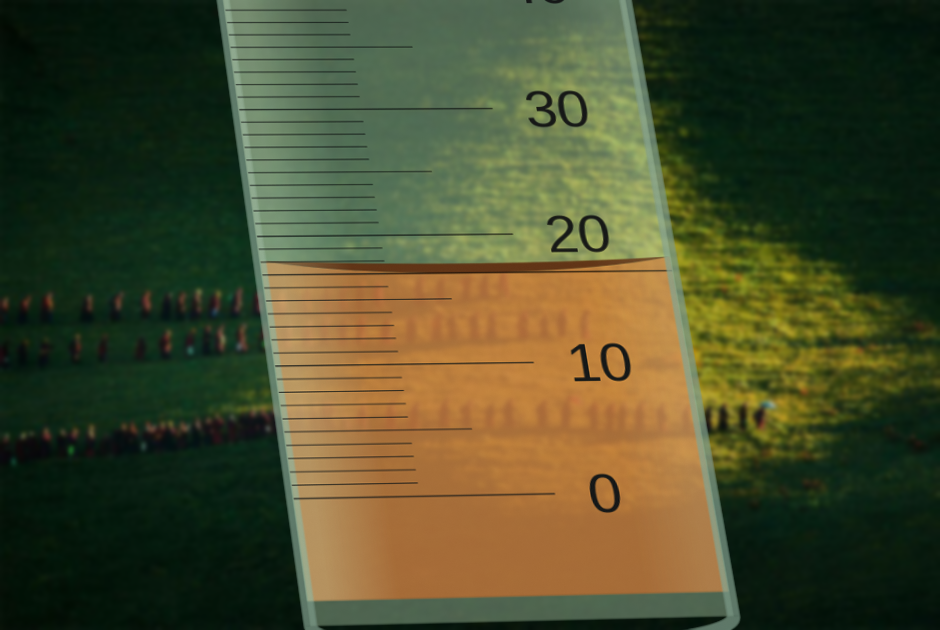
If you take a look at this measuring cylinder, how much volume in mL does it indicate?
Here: 17 mL
